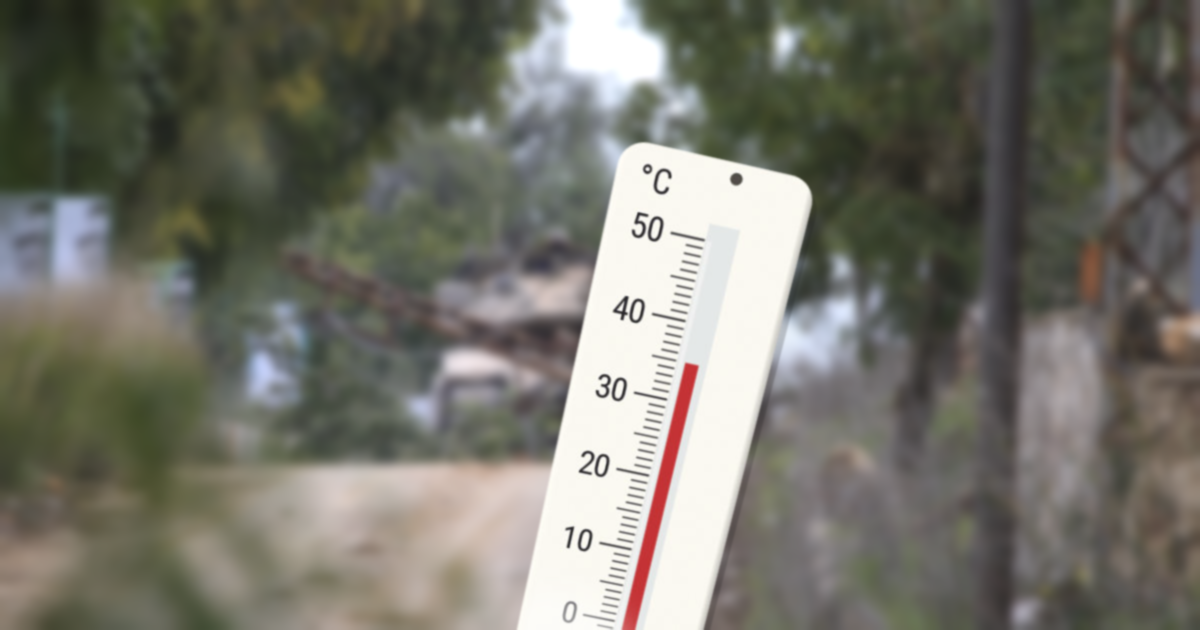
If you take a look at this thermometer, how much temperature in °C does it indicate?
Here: 35 °C
